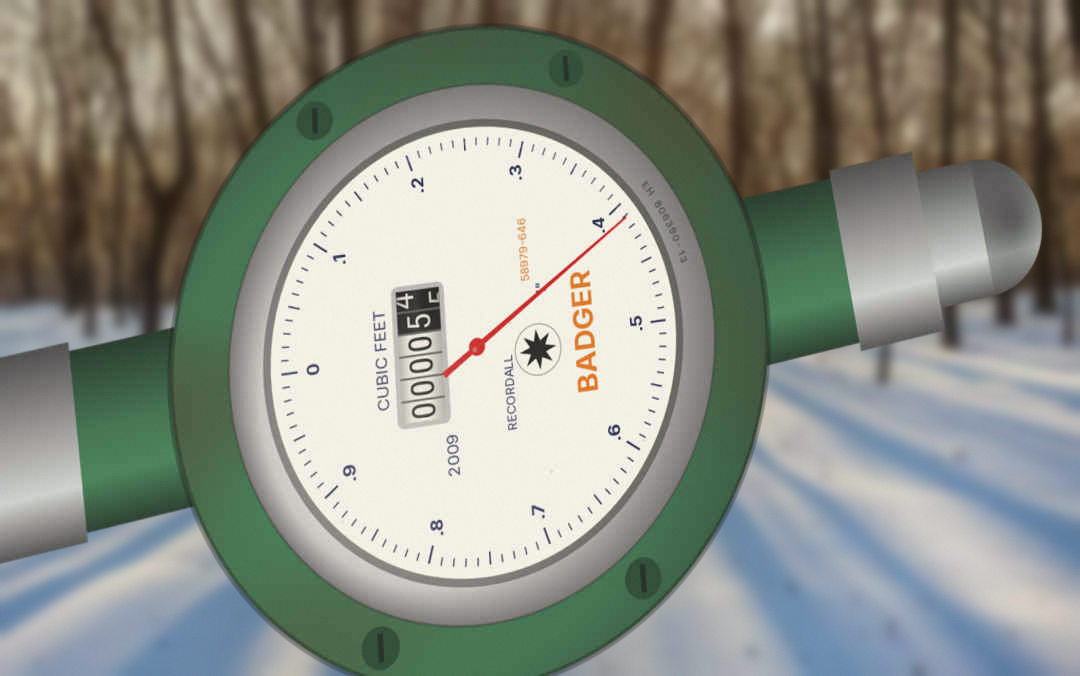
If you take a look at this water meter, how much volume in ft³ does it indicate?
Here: 54.41 ft³
